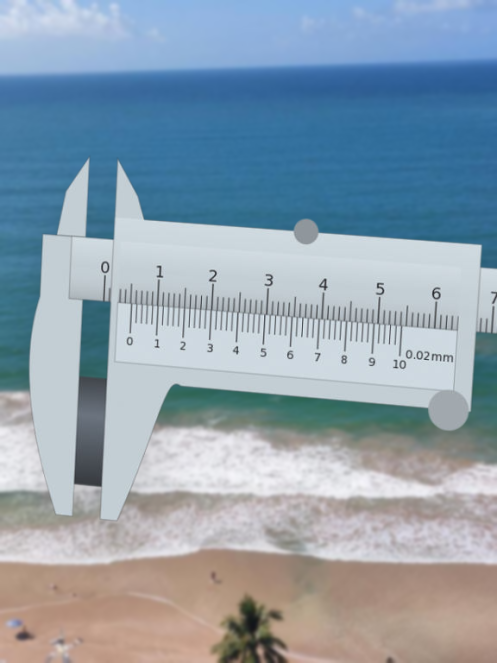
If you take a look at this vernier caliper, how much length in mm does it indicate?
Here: 5.2 mm
